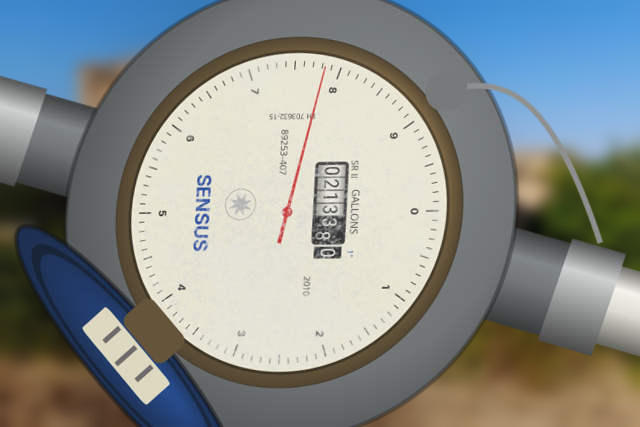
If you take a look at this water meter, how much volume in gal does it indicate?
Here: 213377.8 gal
